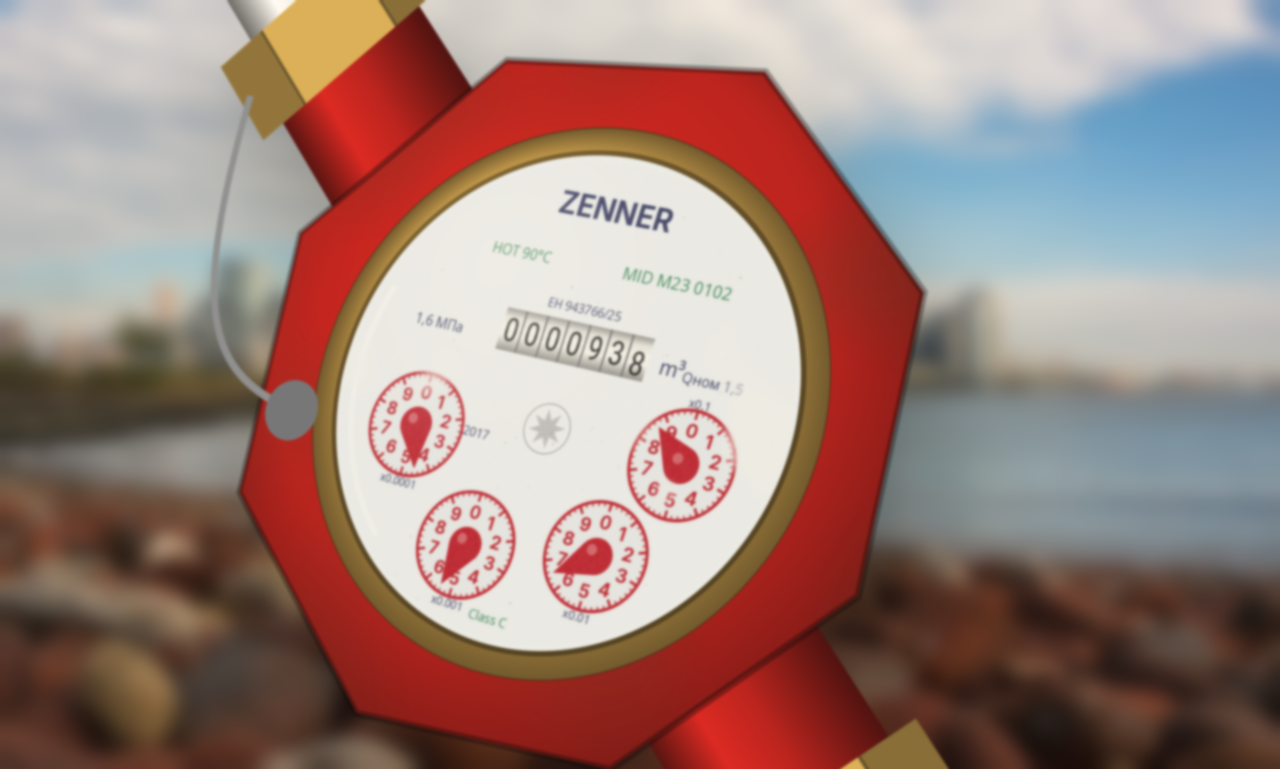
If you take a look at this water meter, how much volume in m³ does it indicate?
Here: 937.8654 m³
